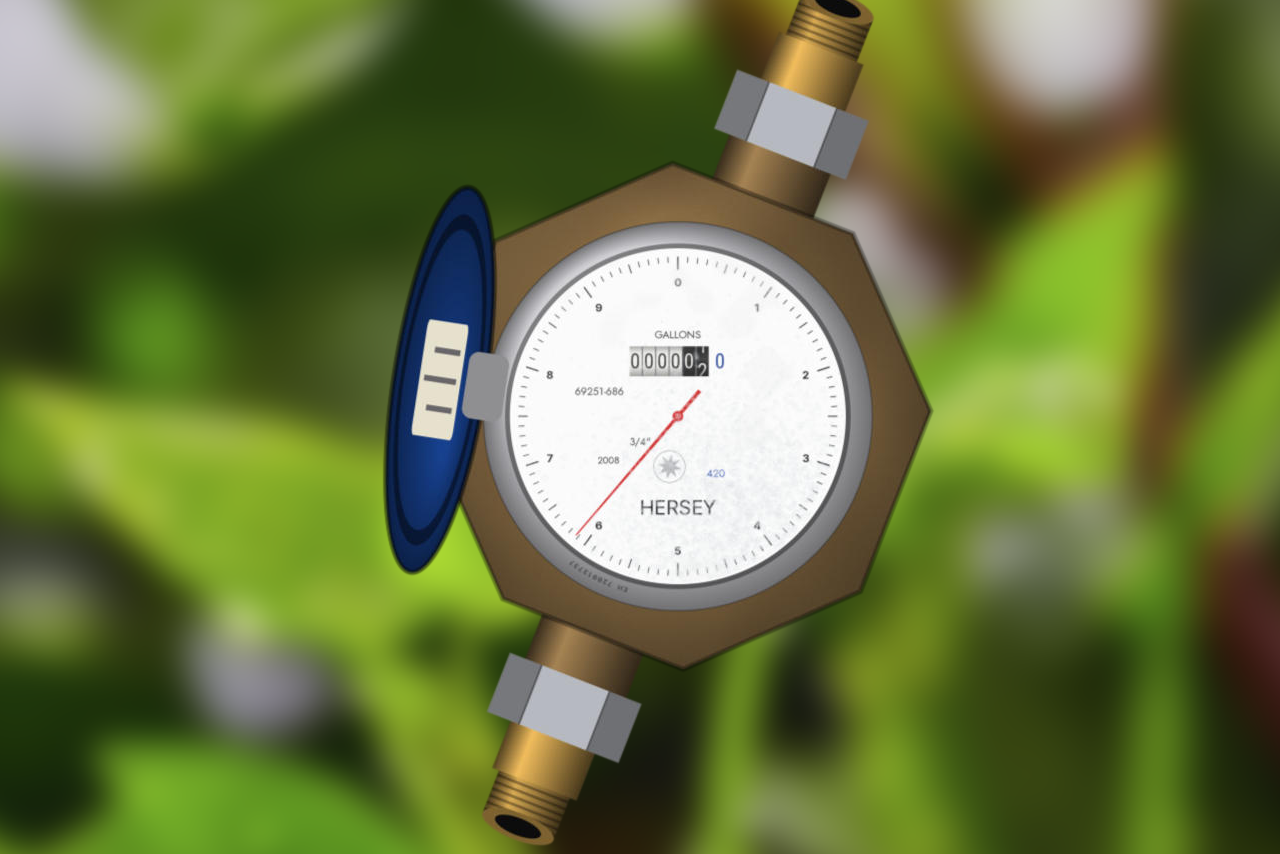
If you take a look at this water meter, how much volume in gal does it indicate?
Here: 16.1 gal
